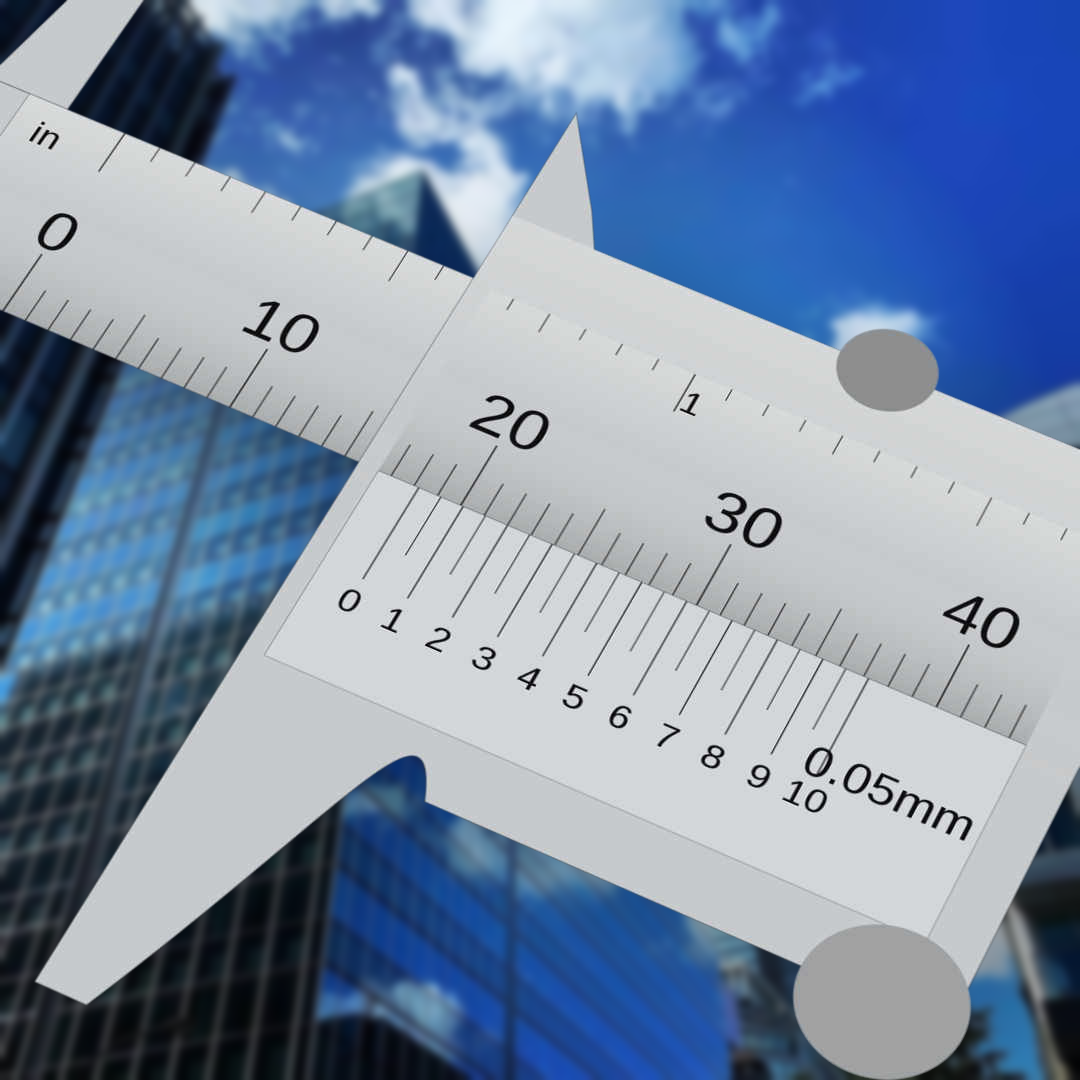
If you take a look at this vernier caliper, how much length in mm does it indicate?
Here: 18.20 mm
